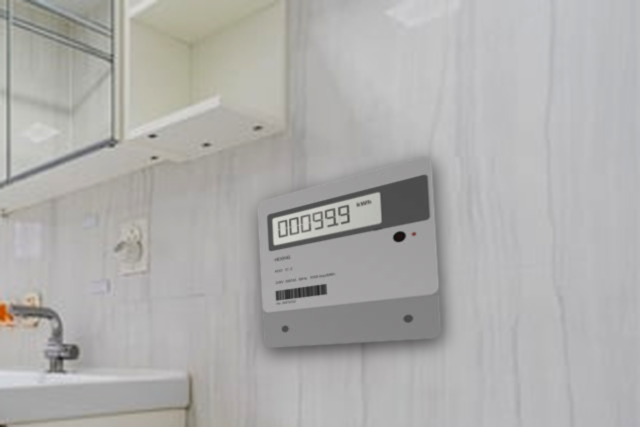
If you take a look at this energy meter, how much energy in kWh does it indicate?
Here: 99.9 kWh
